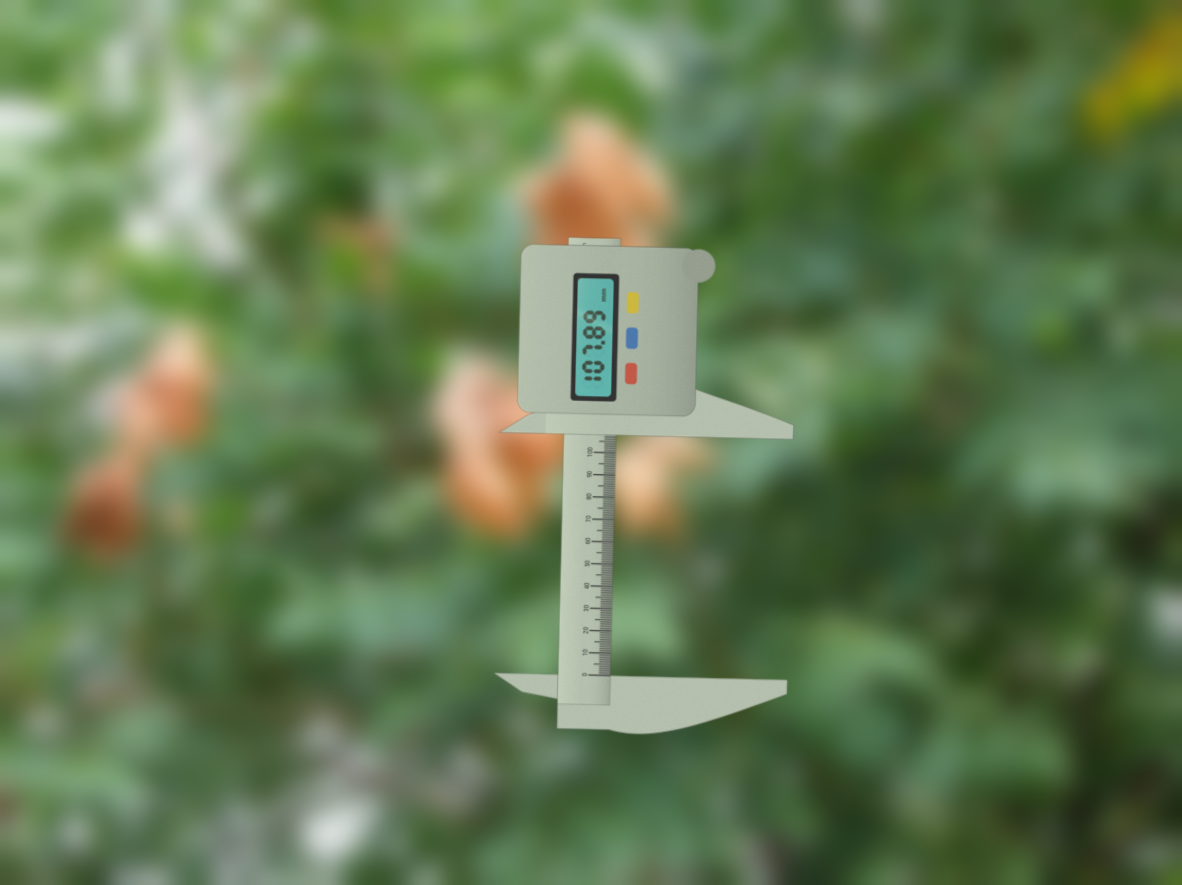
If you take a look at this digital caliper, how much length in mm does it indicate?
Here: 107.89 mm
